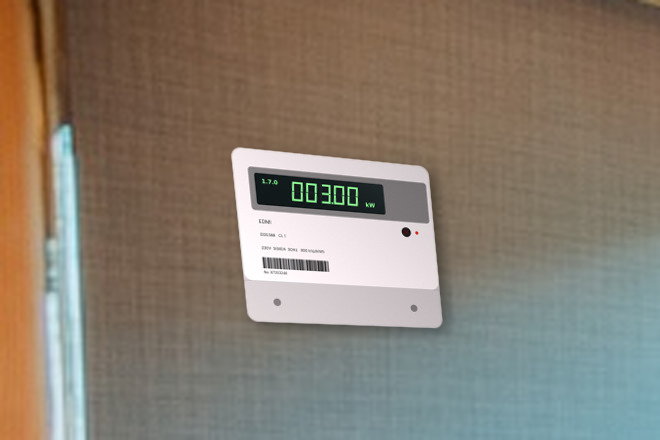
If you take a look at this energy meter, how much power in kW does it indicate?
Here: 3.00 kW
